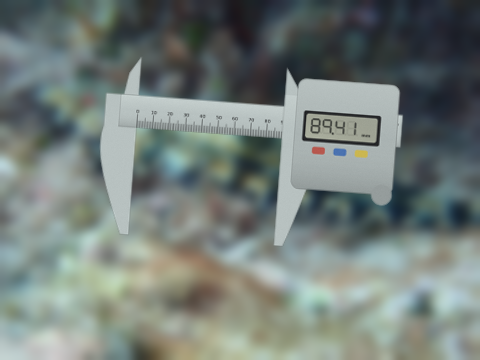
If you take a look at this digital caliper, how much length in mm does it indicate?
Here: 89.41 mm
